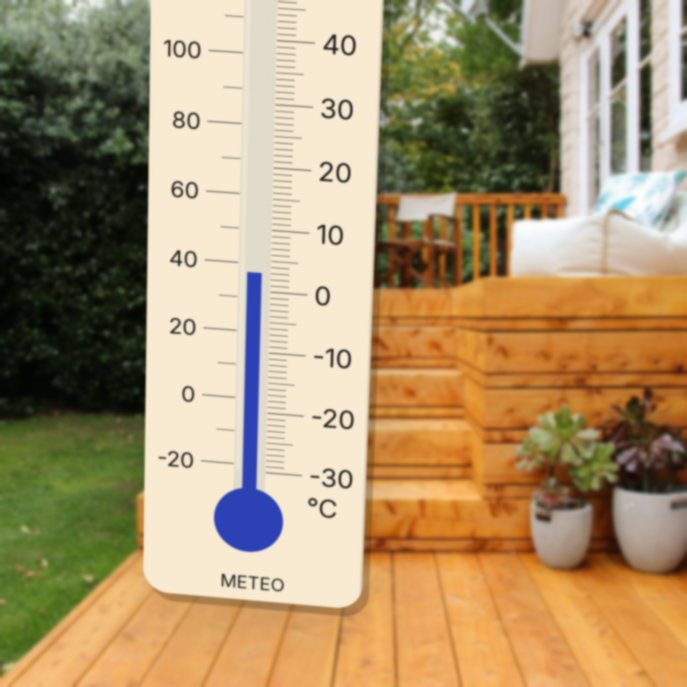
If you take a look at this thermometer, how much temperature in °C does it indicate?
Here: 3 °C
